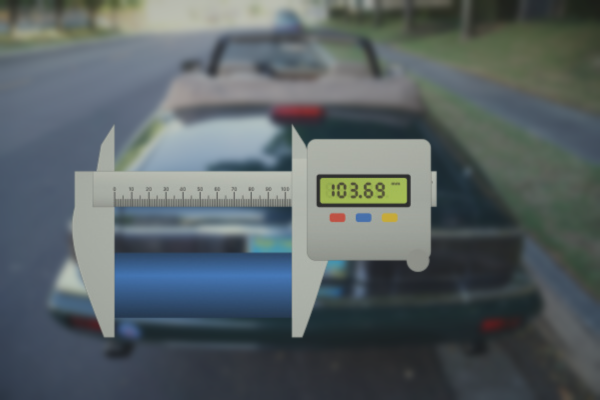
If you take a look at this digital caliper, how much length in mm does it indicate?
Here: 103.69 mm
